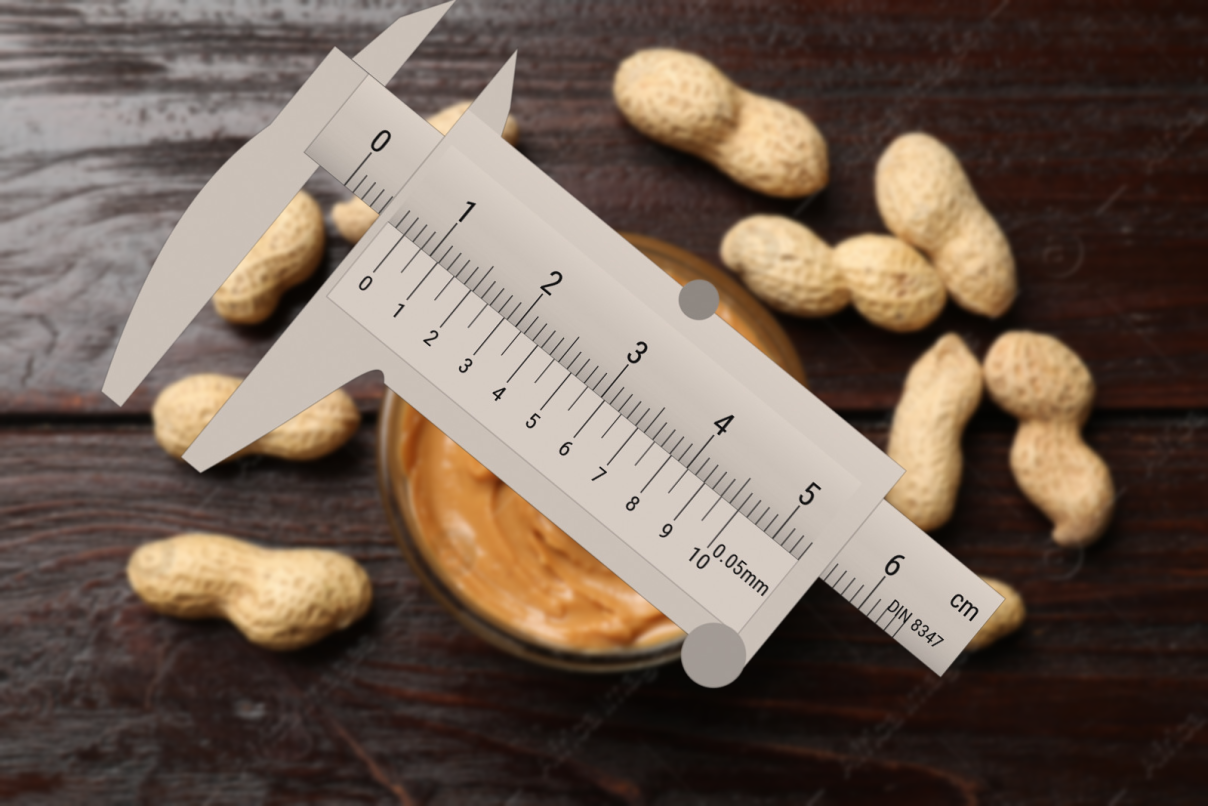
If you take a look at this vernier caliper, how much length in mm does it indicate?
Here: 7.0 mm
